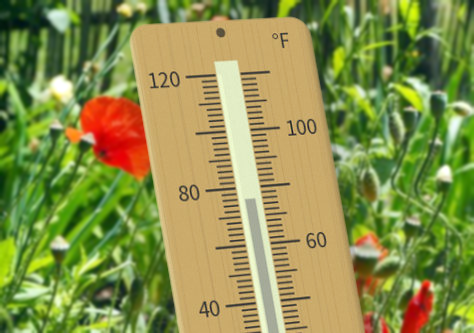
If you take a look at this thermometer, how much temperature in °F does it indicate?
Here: 76 °F
